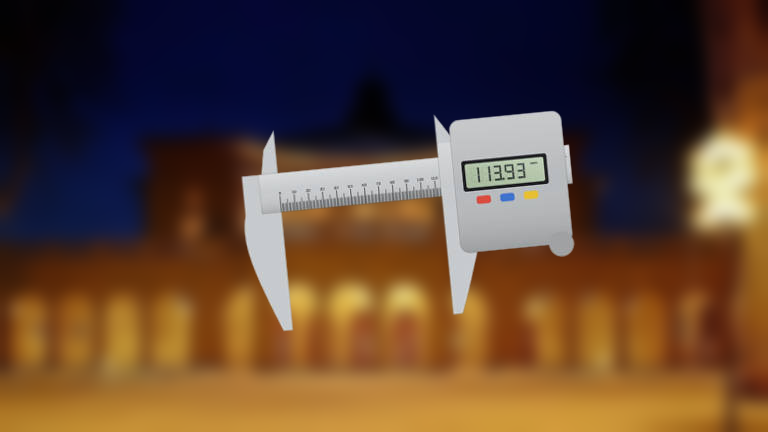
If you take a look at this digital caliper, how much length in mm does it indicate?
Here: 113.93 mm
